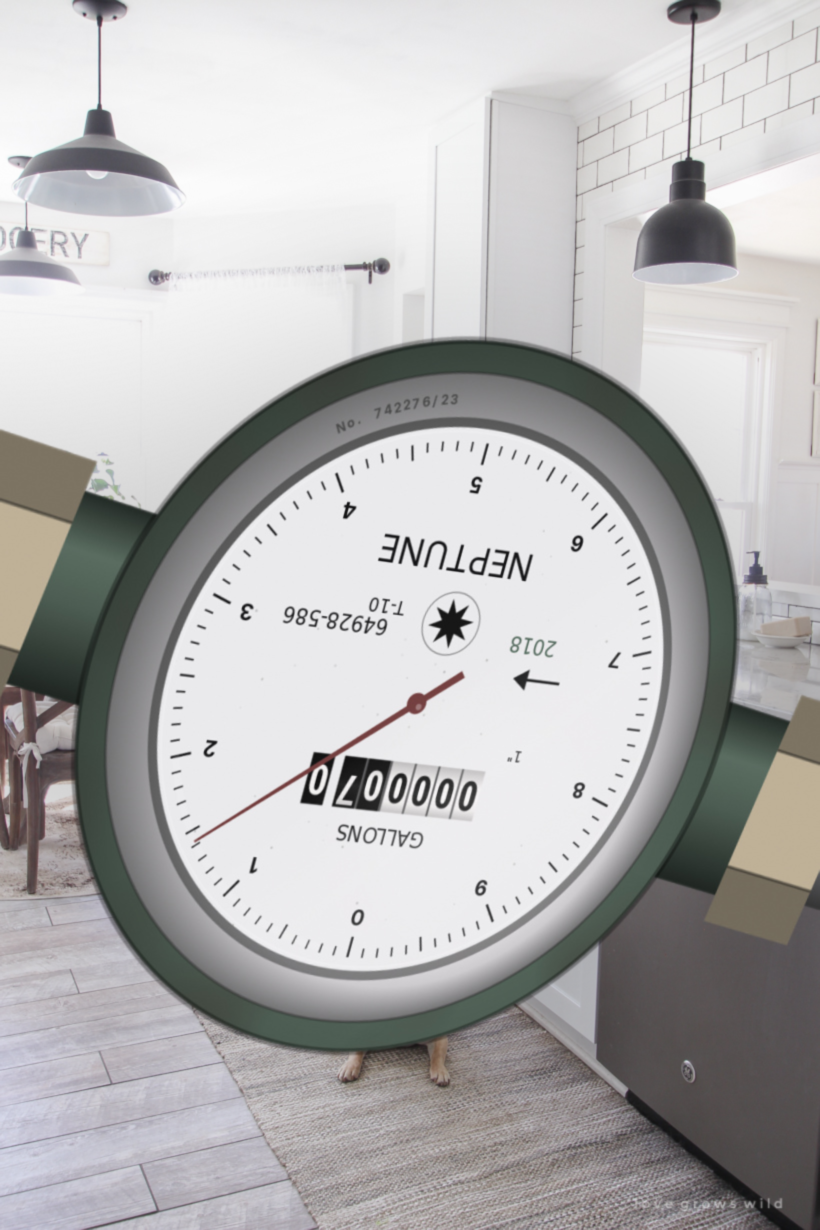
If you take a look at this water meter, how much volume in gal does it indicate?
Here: 71.4 gal
